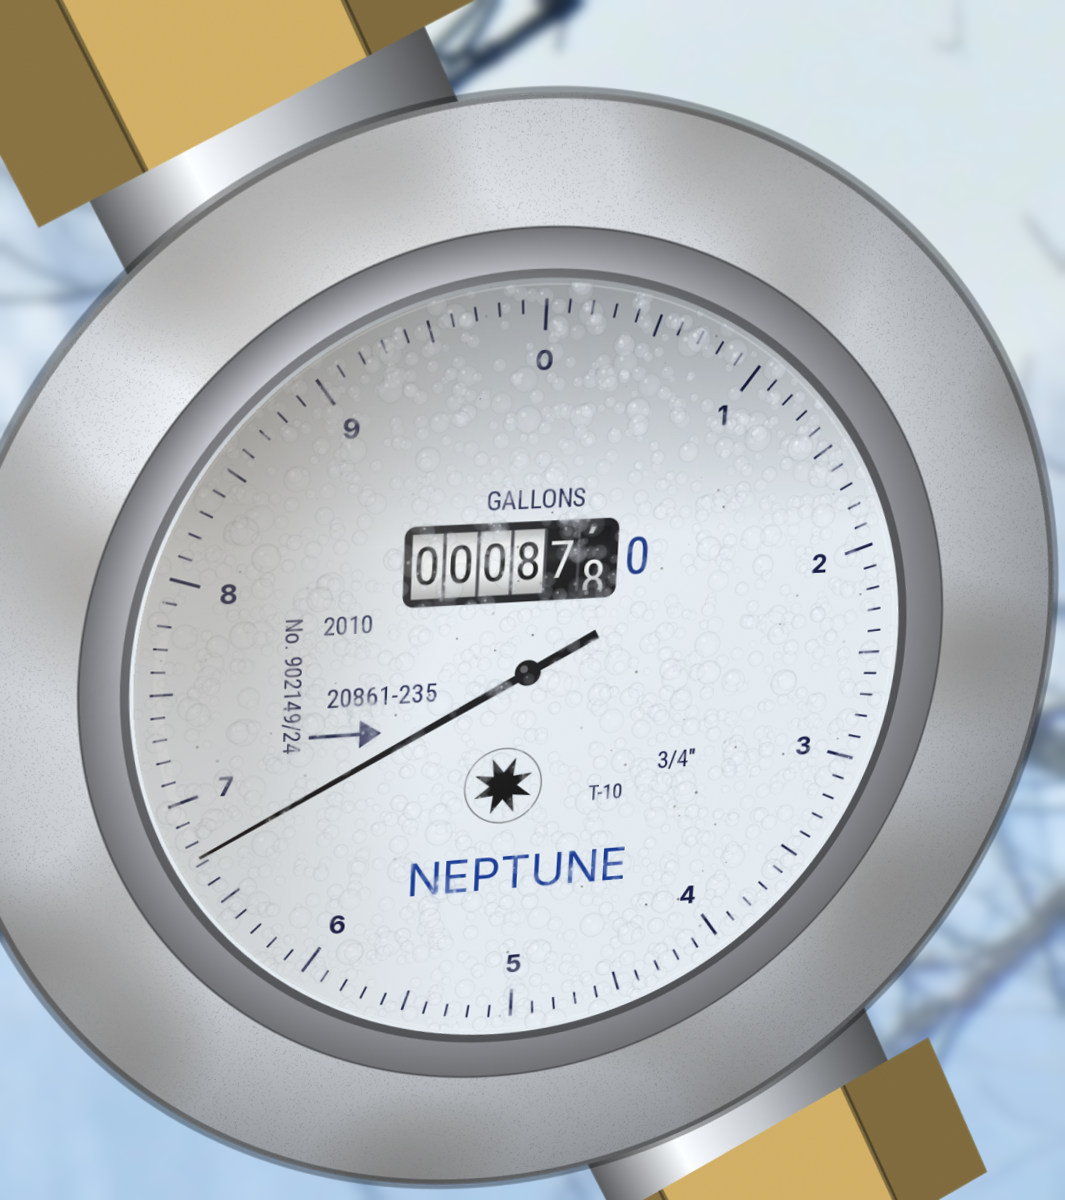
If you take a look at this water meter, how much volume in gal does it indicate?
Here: 8776.7 gal
